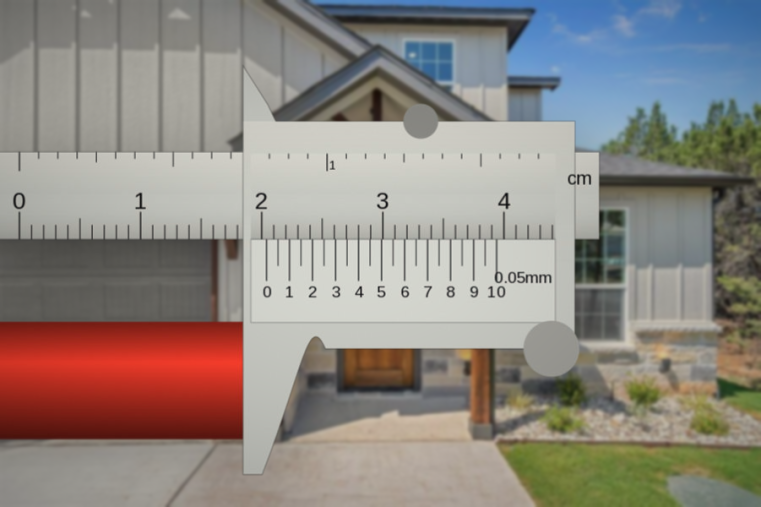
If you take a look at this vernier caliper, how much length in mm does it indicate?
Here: 20.4 mm
